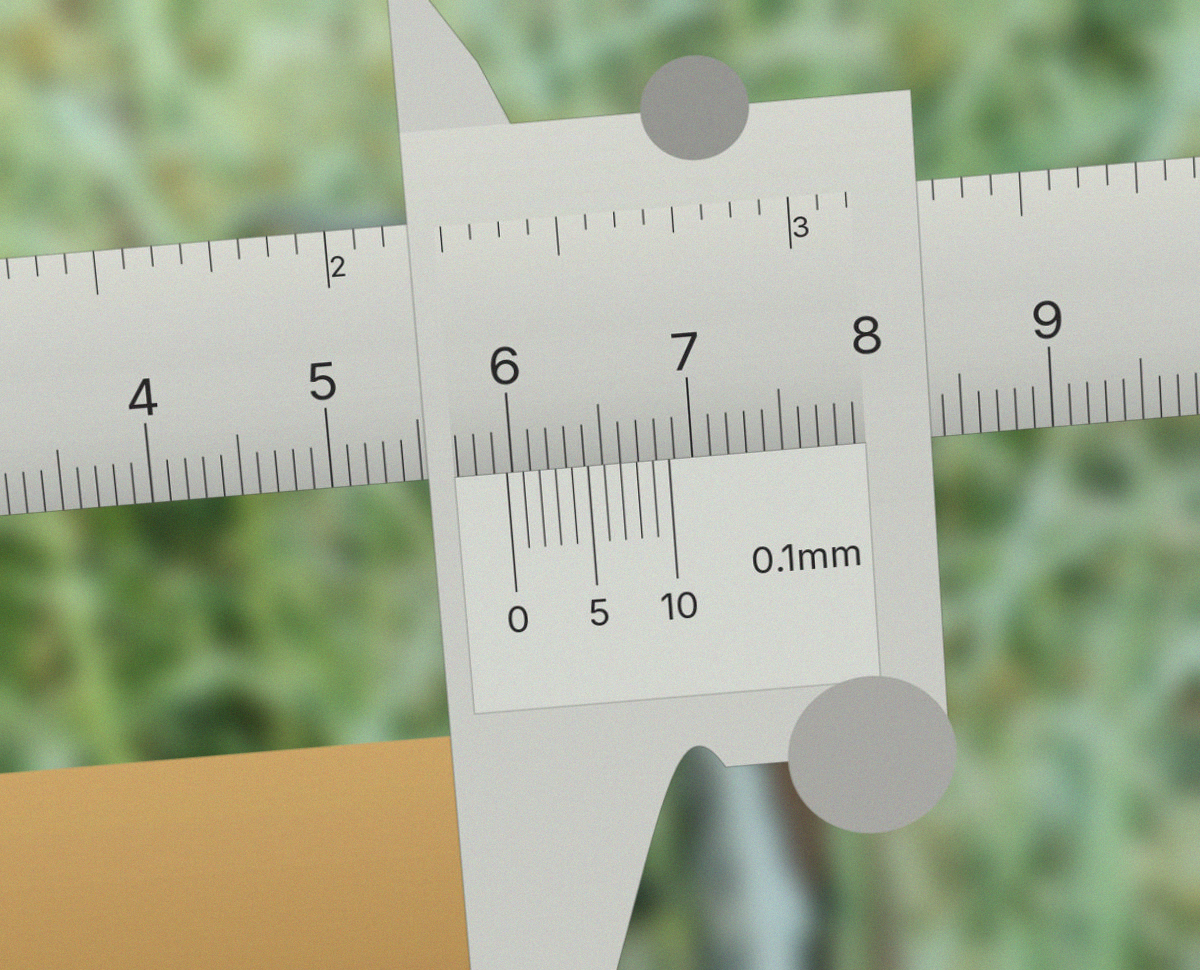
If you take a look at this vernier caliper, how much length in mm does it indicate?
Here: 59.7 mm
